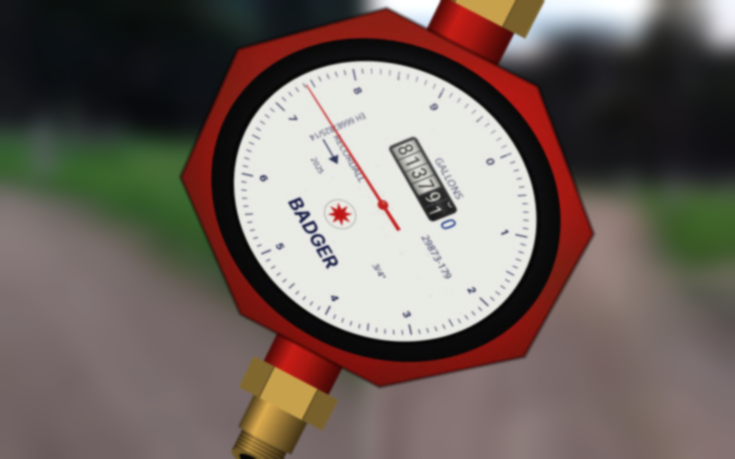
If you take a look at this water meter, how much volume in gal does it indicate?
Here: 8137907.4 gal
